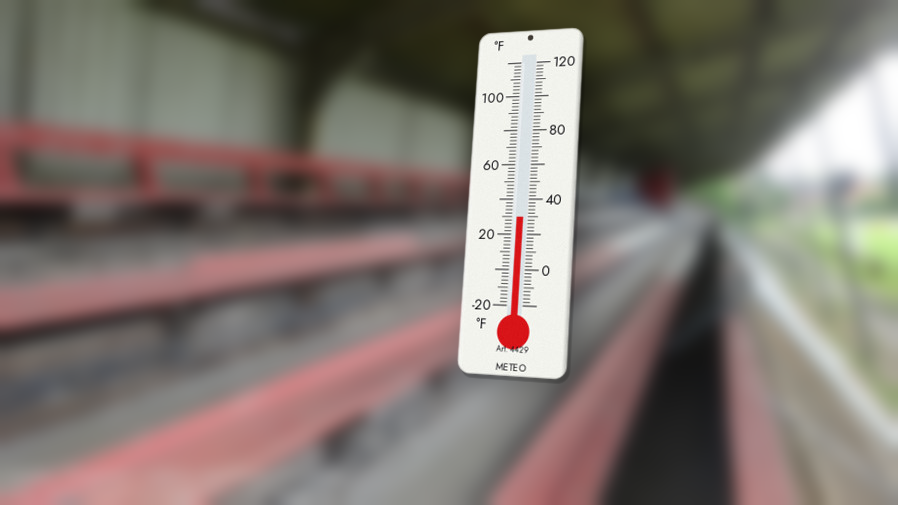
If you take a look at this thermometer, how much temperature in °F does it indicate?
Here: 30 °F
